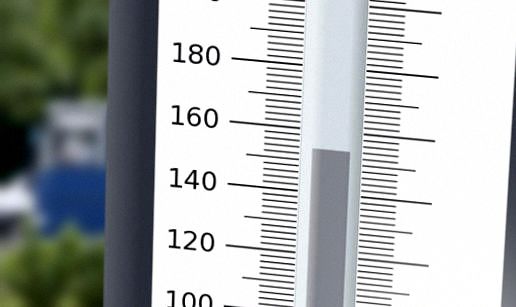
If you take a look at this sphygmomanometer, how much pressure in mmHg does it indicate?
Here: 154 mmHg
